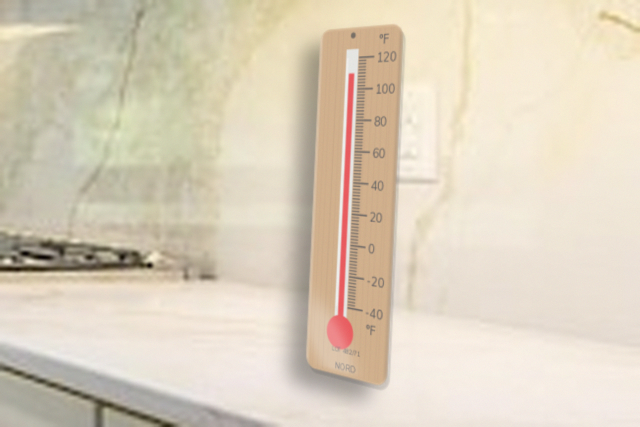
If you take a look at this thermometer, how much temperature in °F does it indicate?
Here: 110 °F
